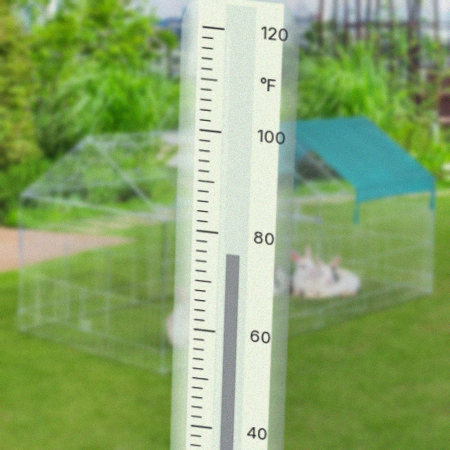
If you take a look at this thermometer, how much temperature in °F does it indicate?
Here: 76 °F
